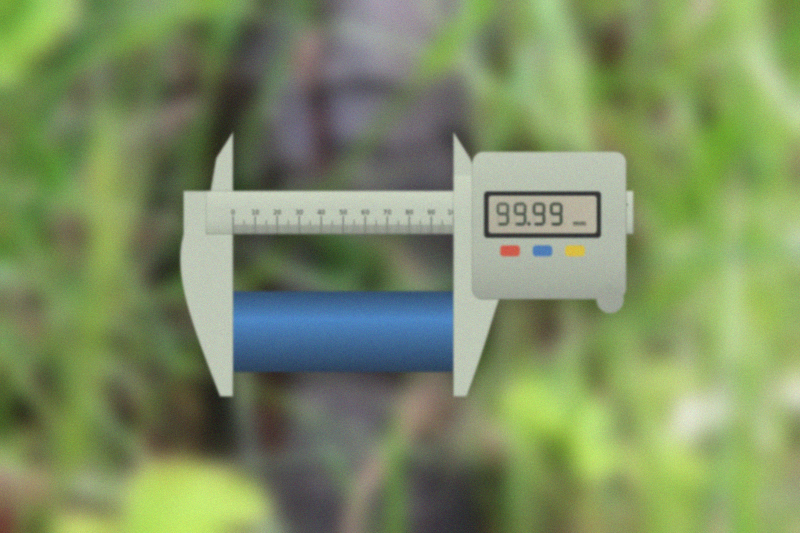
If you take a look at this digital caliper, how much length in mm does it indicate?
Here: 99.99 mm
